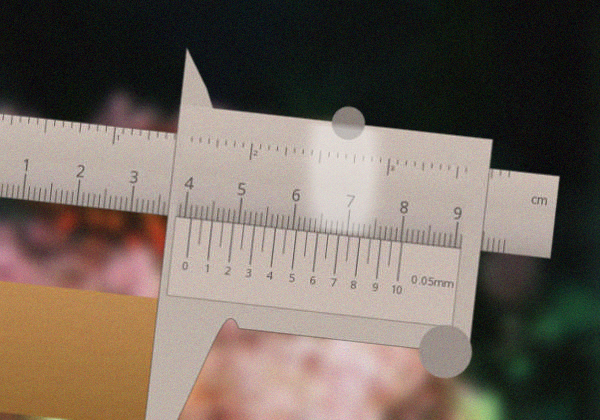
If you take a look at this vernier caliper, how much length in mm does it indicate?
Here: 41.2 mm
